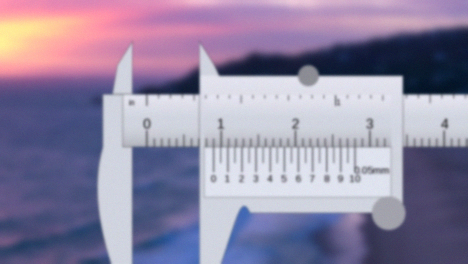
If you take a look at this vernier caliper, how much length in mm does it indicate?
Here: 9.0 mm
